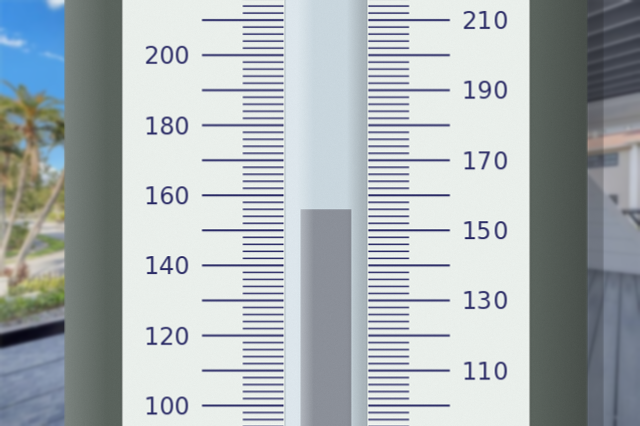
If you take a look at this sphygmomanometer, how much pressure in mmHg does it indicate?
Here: 156 mmHg
